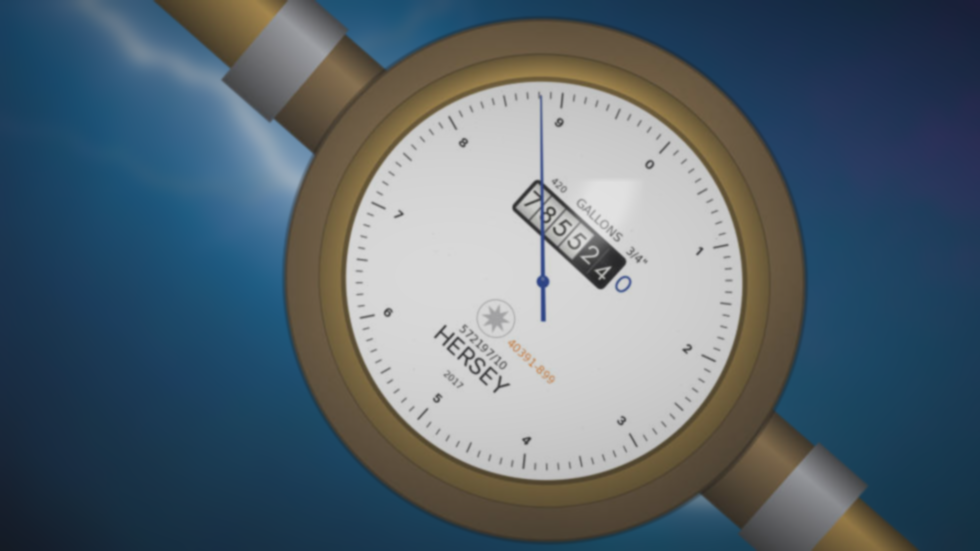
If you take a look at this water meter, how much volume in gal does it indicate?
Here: 7855238.8 gal
